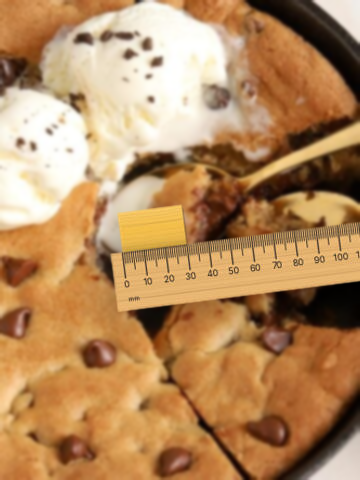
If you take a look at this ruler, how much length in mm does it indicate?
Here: 30 mm
